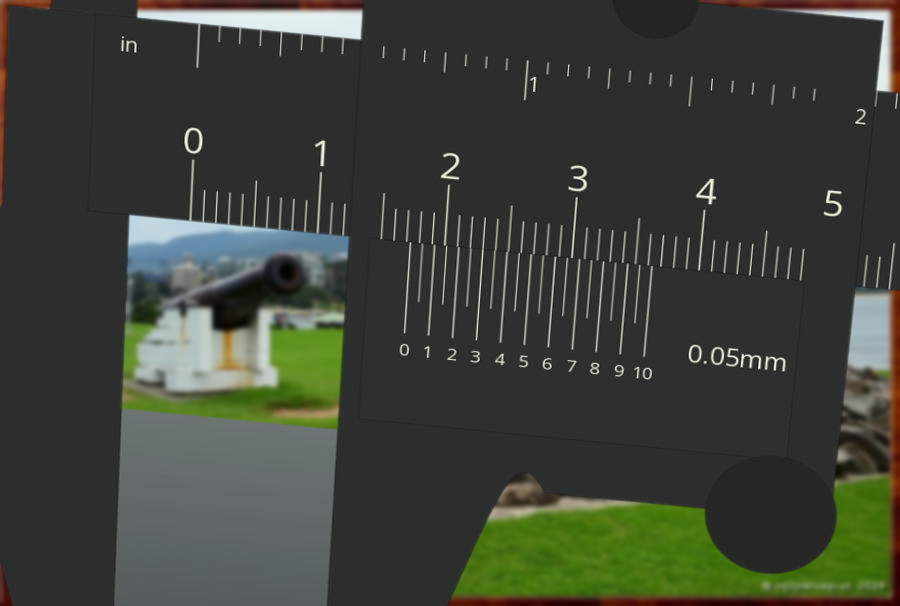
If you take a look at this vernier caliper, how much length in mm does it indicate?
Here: 17.3 mm
